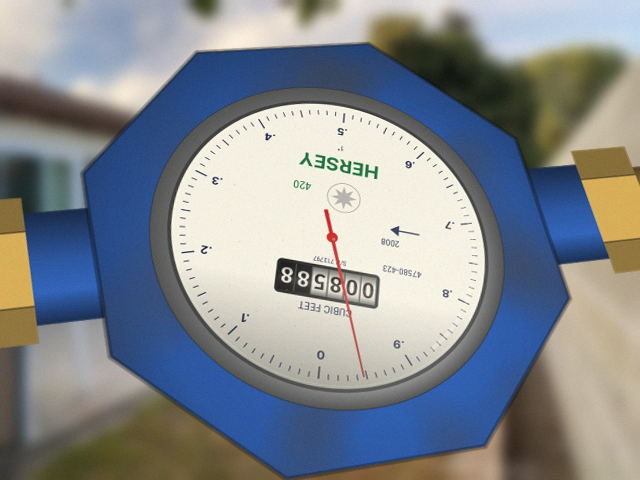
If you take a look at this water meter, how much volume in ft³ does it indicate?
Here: 8587.95 ft³
